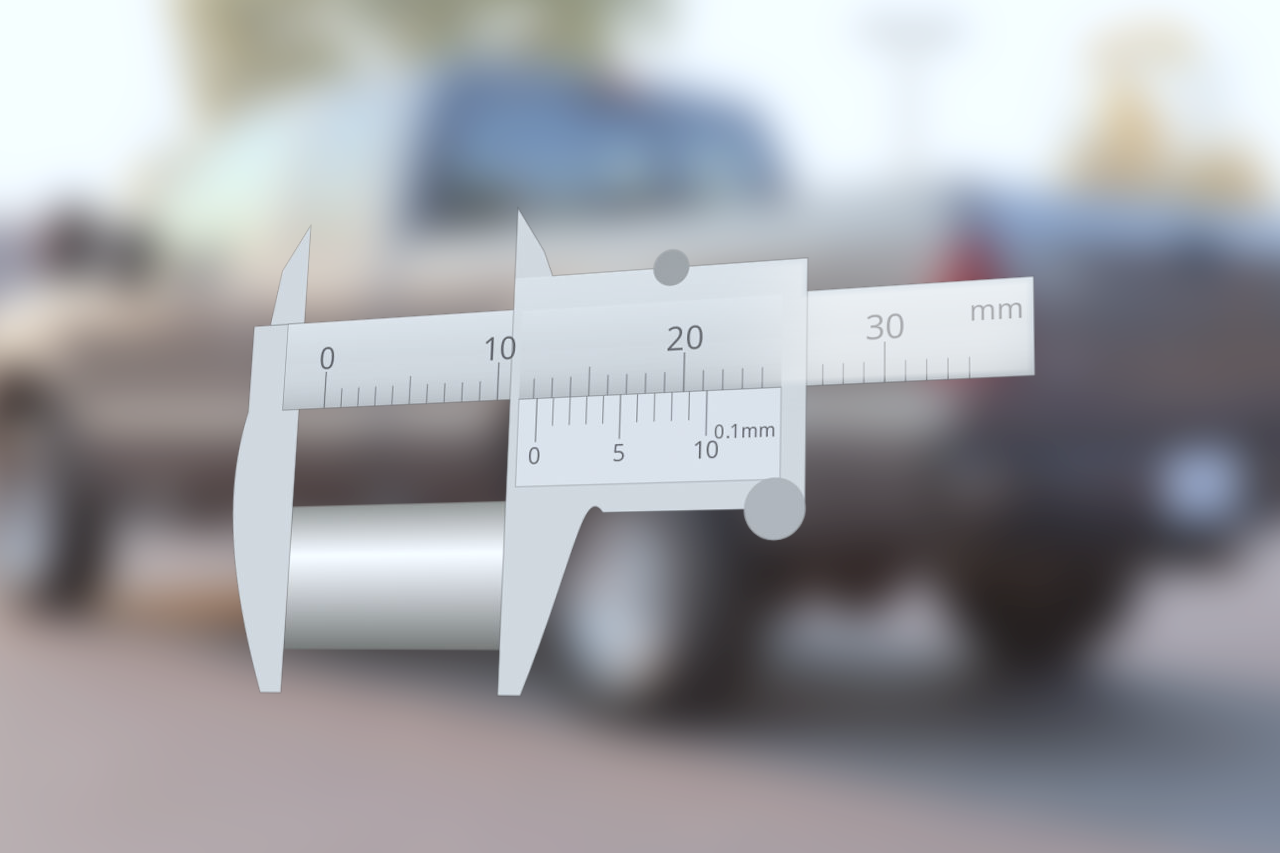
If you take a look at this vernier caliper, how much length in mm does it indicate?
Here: 12.2 mm
